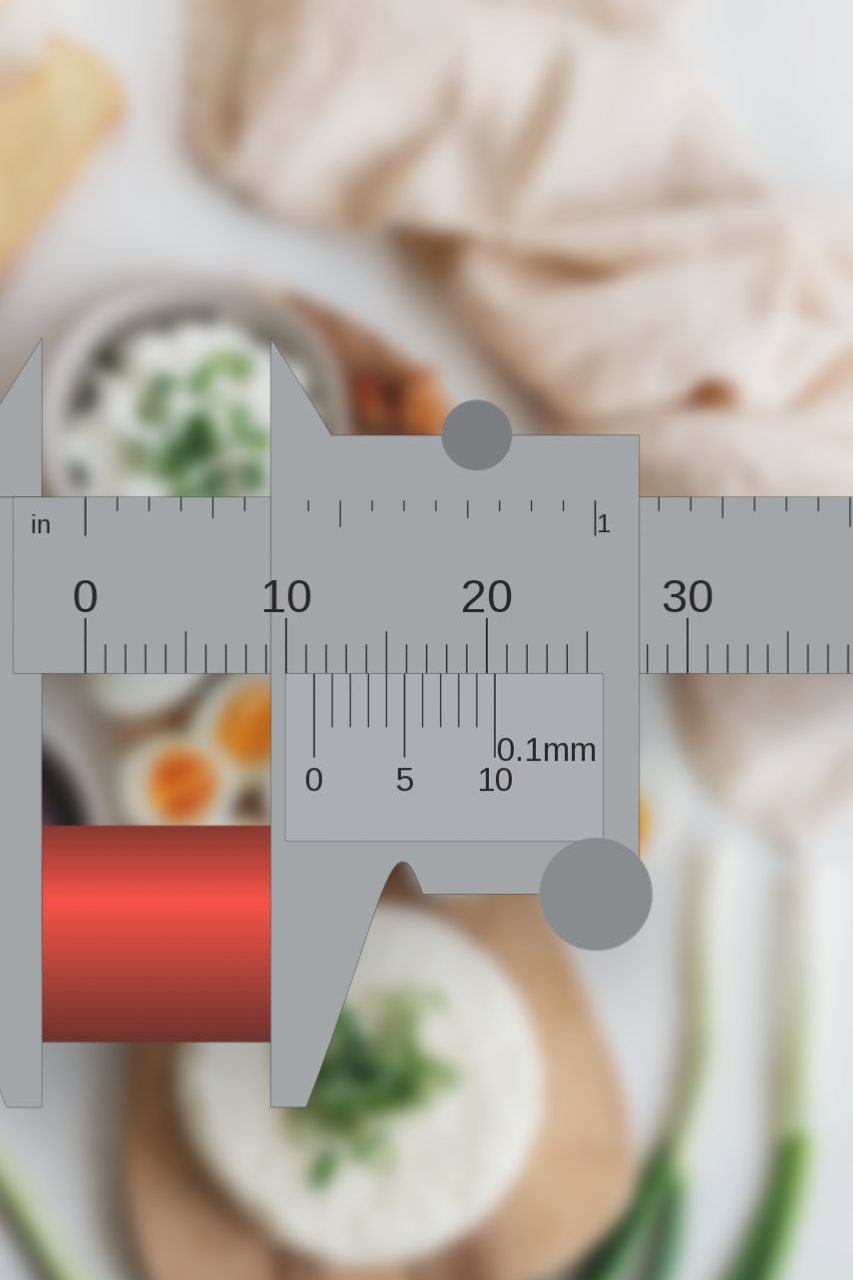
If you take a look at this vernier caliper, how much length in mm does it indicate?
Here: 11.4 mm
